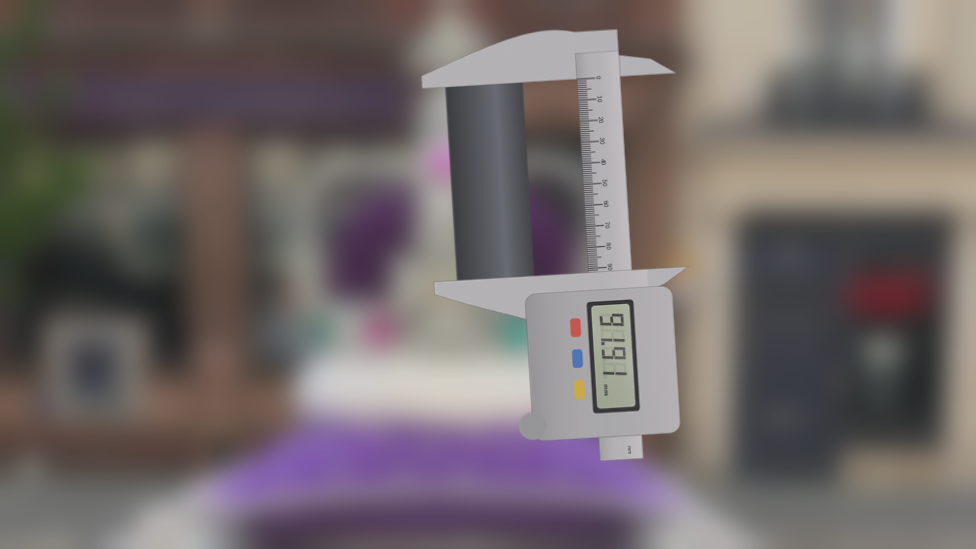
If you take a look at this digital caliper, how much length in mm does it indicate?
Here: 91.91 mm
